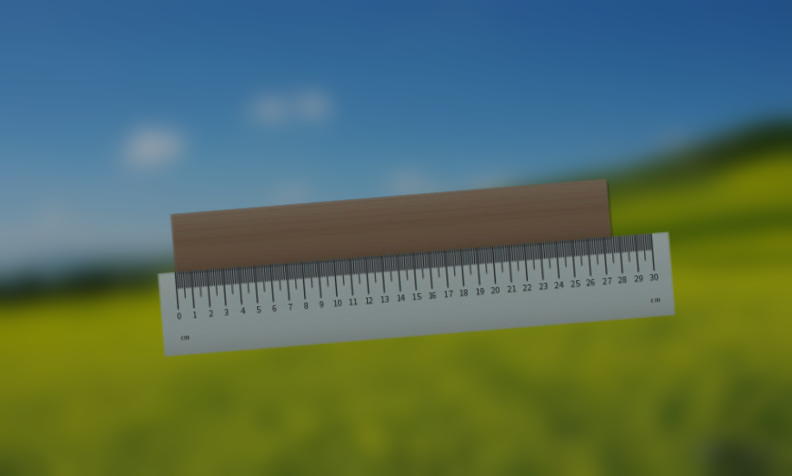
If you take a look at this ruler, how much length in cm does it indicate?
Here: 27.5 cm
